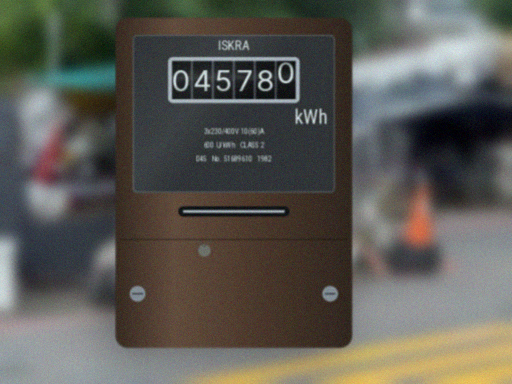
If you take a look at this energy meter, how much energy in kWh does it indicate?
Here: 45780 kWh
